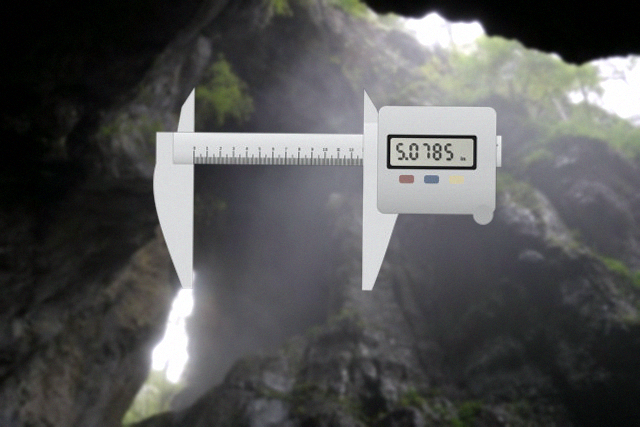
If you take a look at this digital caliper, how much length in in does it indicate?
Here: 5.0785 in
